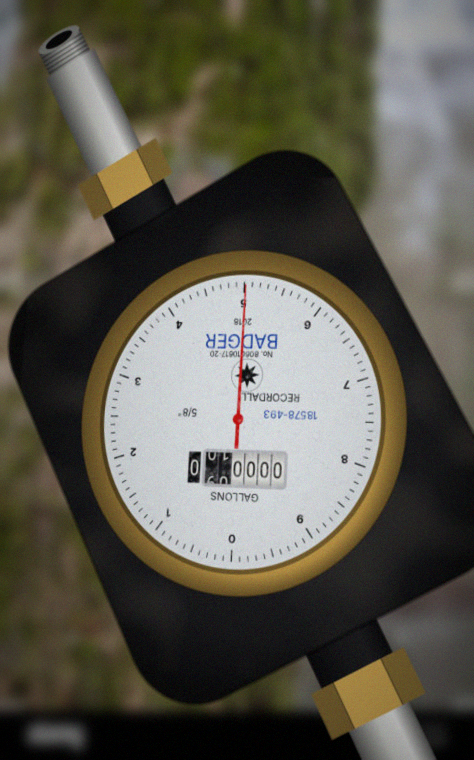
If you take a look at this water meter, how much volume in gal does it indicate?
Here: 95.0 gal
